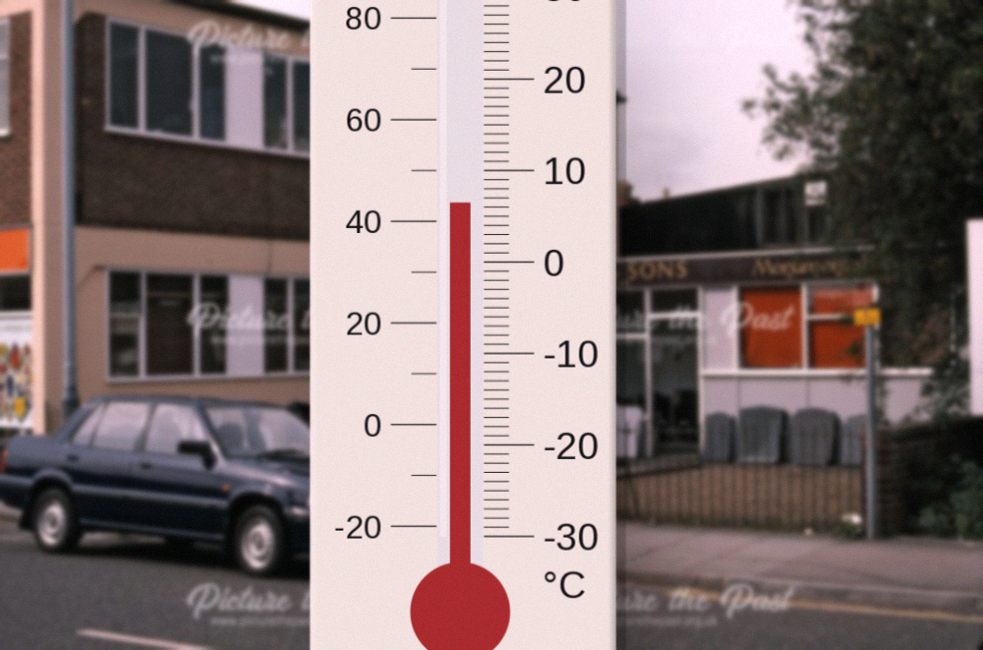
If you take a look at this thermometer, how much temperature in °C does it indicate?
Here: 6.5 °C
